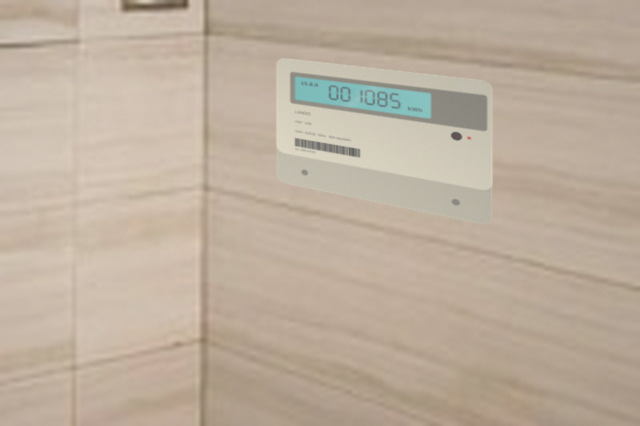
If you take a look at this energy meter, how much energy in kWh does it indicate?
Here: 1085 kWh
